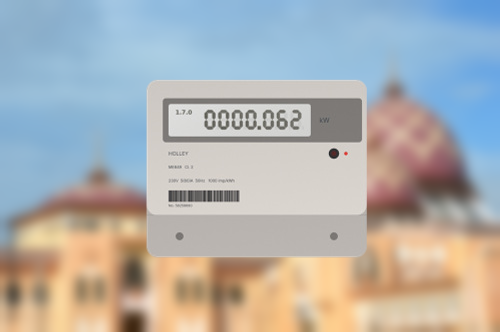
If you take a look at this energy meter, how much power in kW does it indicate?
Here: 0.062 kW
